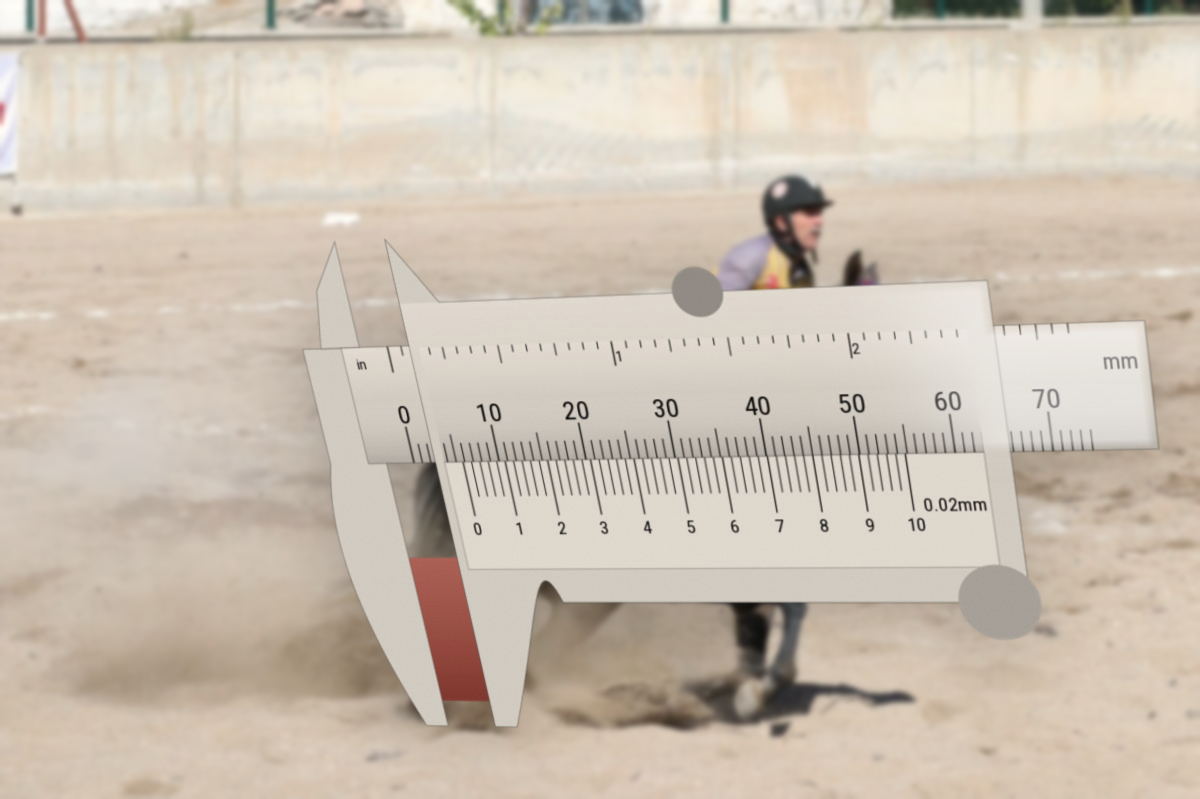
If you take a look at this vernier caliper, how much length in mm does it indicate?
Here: 5.8 mm
